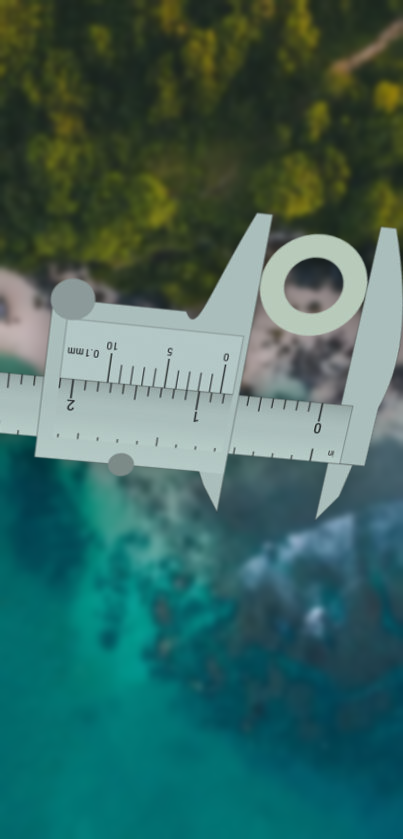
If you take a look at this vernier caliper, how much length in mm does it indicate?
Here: 8.3 mm
